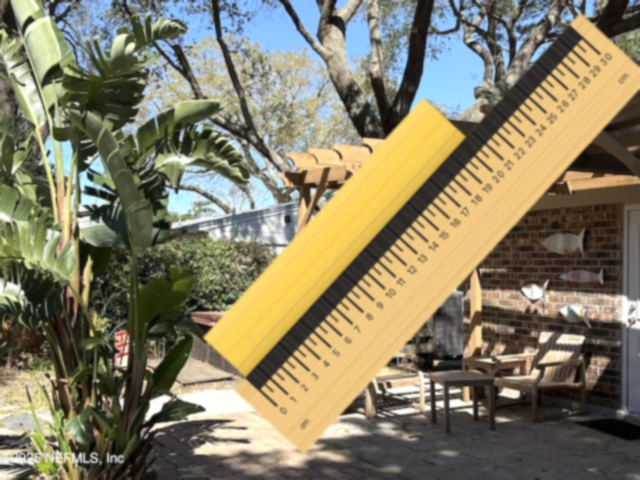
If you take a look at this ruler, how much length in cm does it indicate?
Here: 20.5 cm
